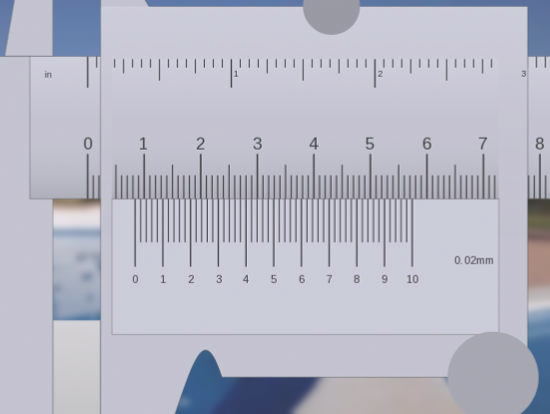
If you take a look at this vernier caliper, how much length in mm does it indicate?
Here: 8.4 mm
